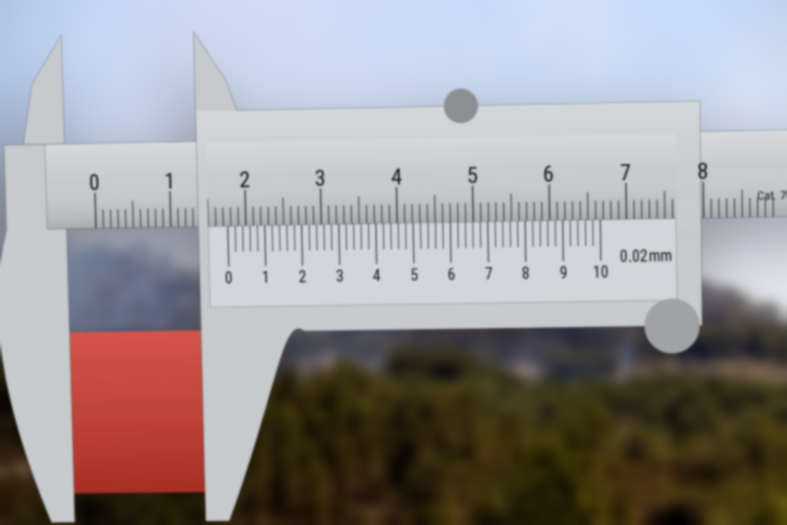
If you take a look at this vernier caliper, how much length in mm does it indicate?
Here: 17.6 mm
